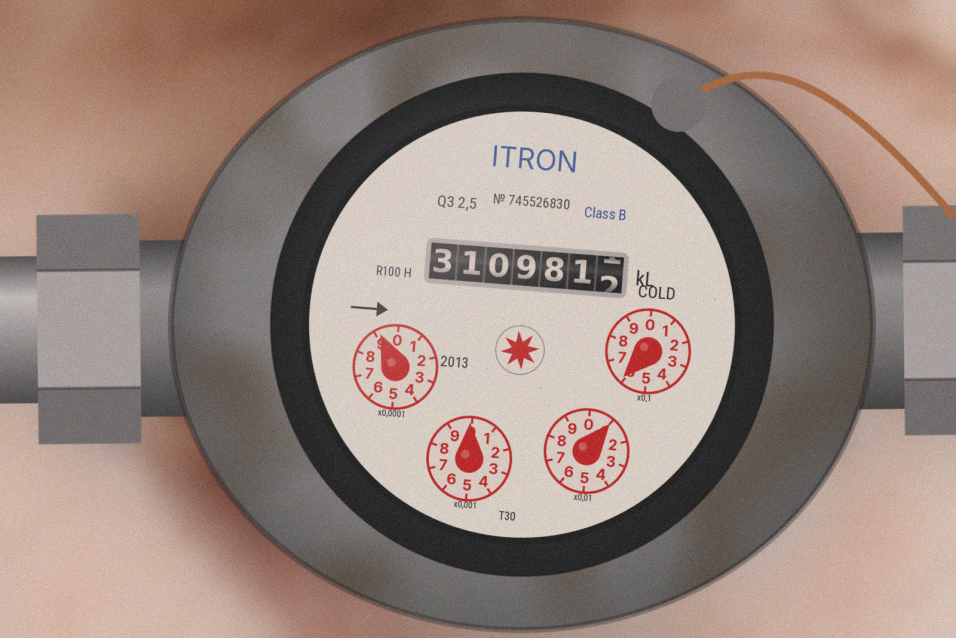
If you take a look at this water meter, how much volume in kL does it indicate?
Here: 3109811.6099 kL
